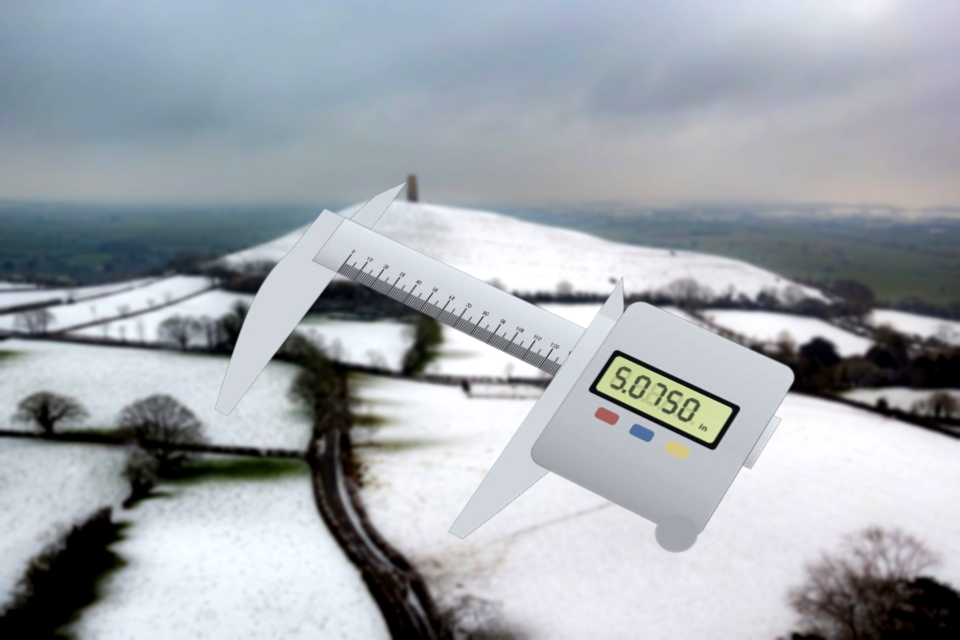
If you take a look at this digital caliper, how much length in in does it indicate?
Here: 5.0750 in
